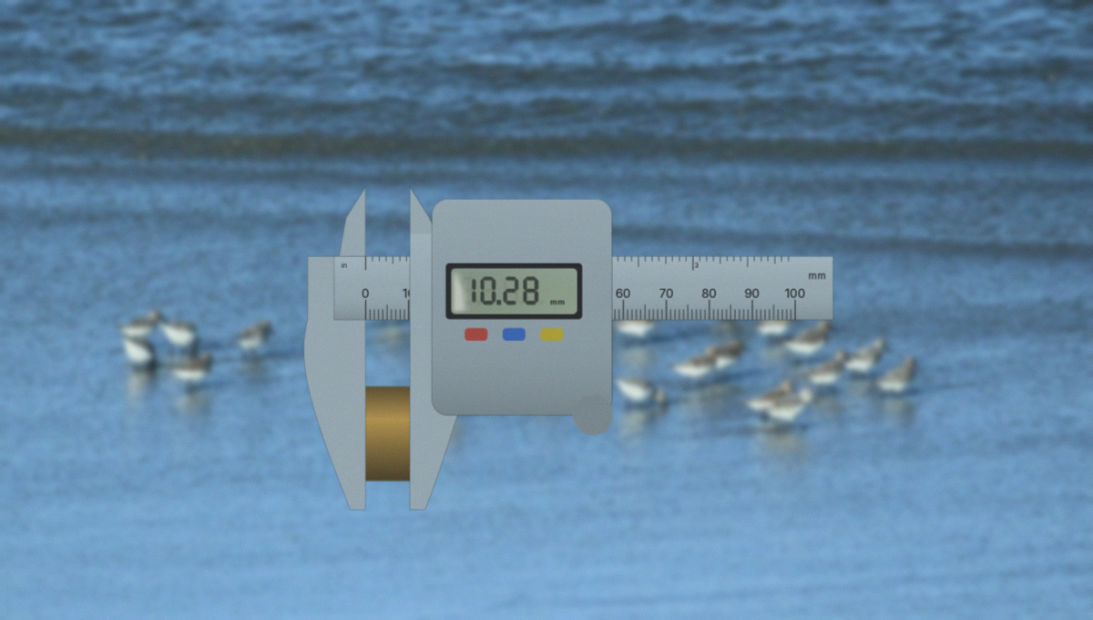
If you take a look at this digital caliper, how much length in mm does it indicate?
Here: 10.28 mm
